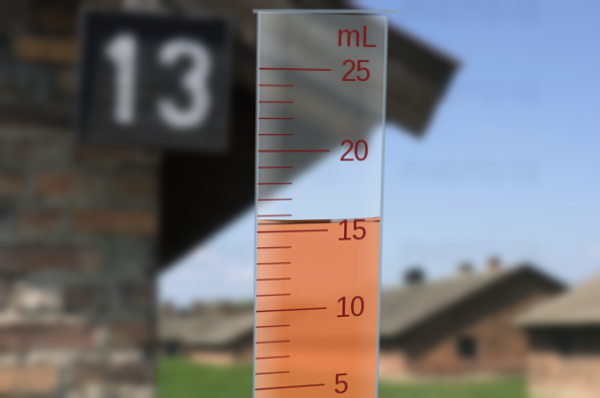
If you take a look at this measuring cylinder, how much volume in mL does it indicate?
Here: 15.5 mL
